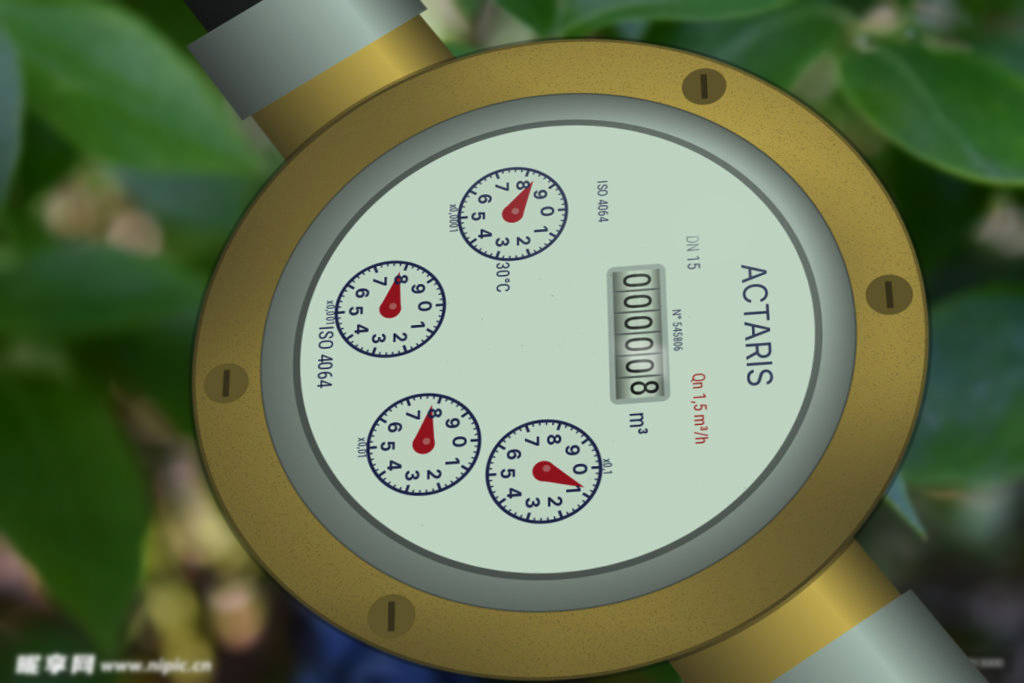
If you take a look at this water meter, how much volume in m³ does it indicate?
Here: 8.0778 m³
